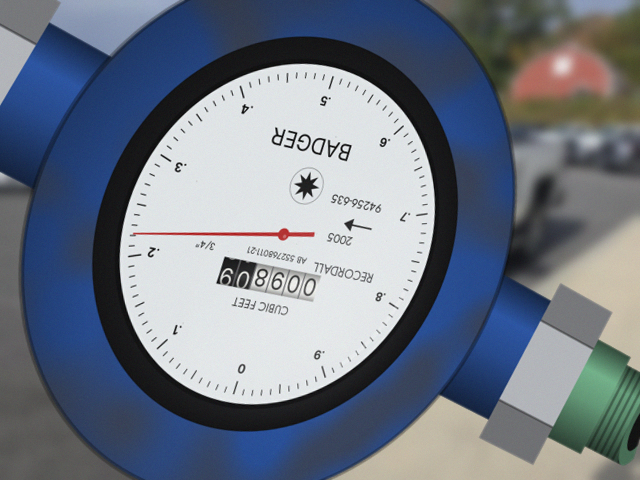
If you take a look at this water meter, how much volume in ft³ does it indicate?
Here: 9809.22 ft³
